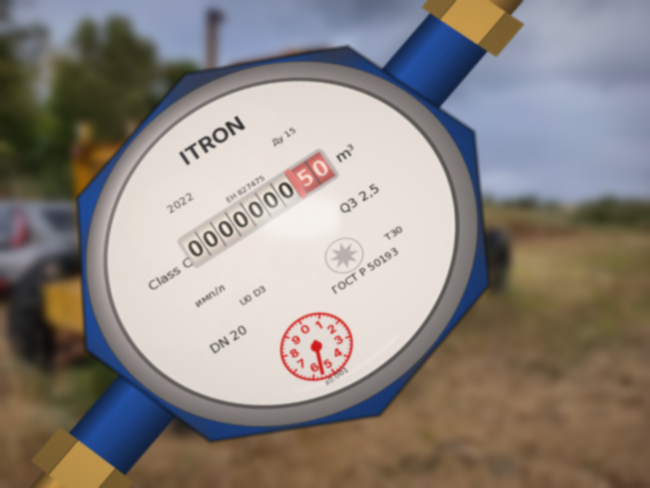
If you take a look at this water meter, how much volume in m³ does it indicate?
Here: 0.505 m³
